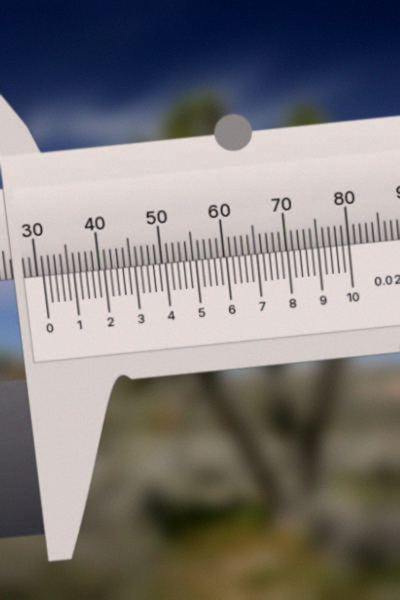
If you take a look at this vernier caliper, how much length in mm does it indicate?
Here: 31.0 mm
